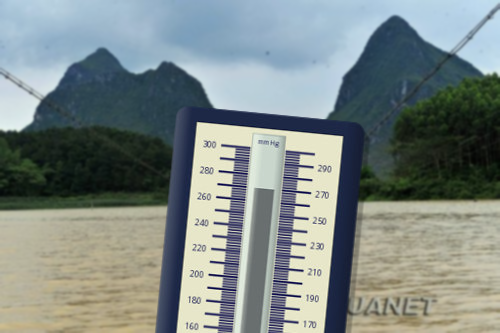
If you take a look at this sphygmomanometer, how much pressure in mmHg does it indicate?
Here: 270 mmHg
